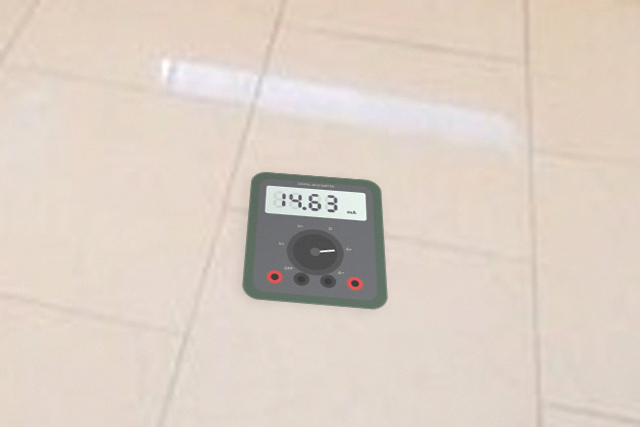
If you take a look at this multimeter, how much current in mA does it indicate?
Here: 14.63 mA
